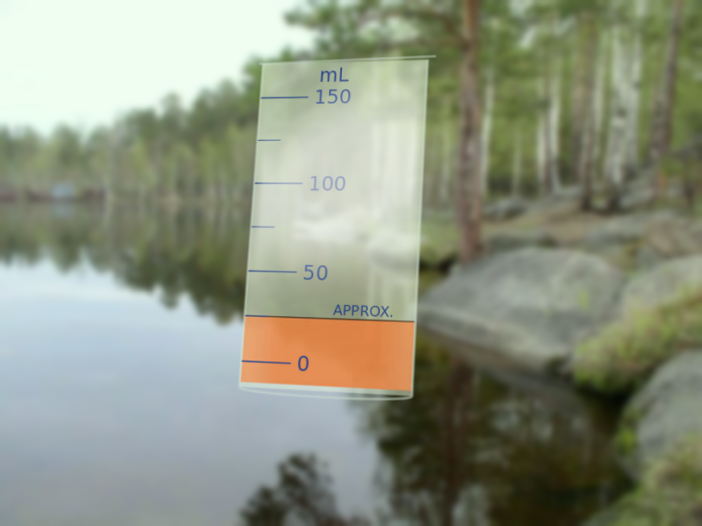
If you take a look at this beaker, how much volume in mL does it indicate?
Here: 25 mL
